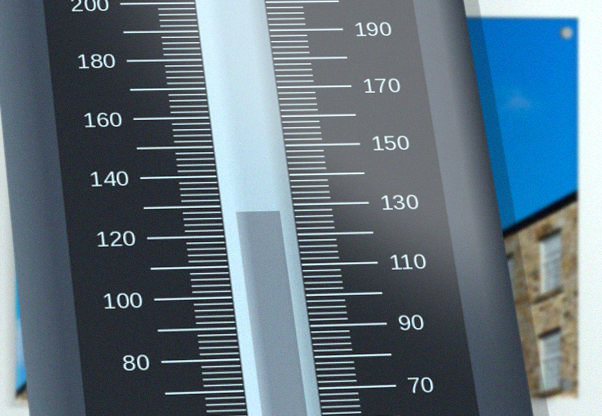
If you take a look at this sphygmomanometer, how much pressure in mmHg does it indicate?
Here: 128 mmHg
